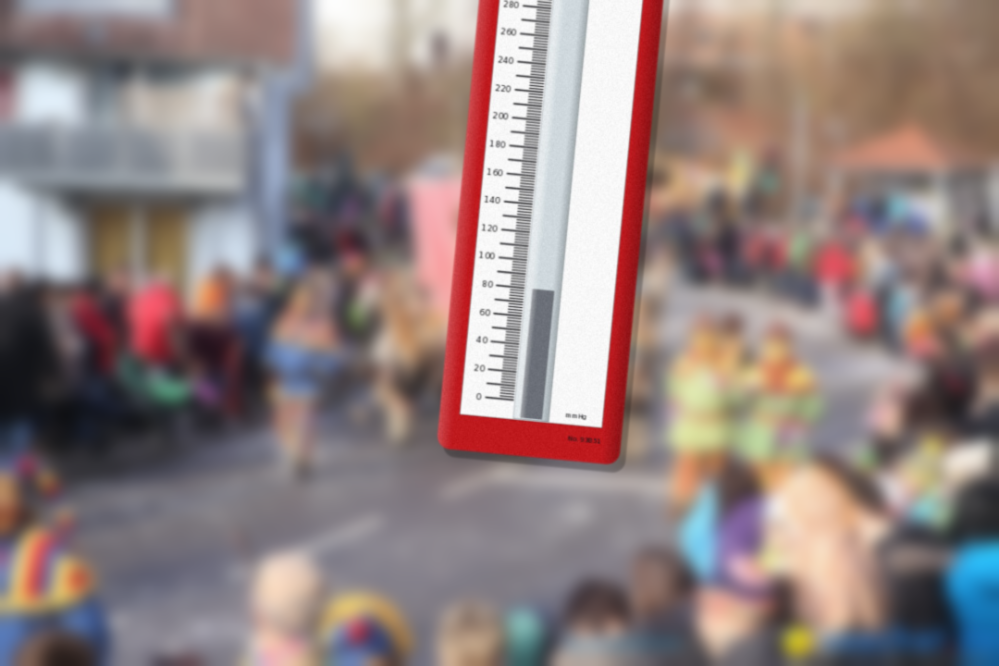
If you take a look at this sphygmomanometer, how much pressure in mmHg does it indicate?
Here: 80 mmHg
